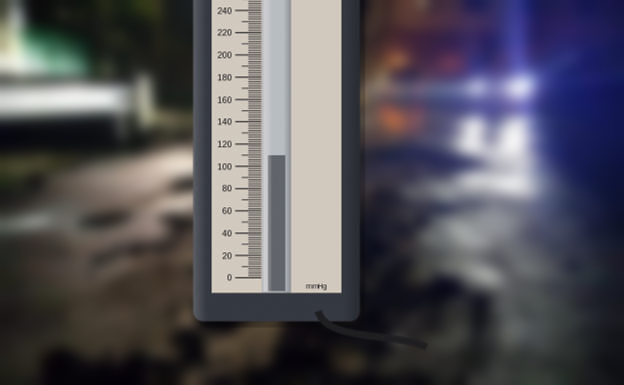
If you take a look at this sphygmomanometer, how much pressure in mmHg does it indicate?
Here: 110 mmHg
